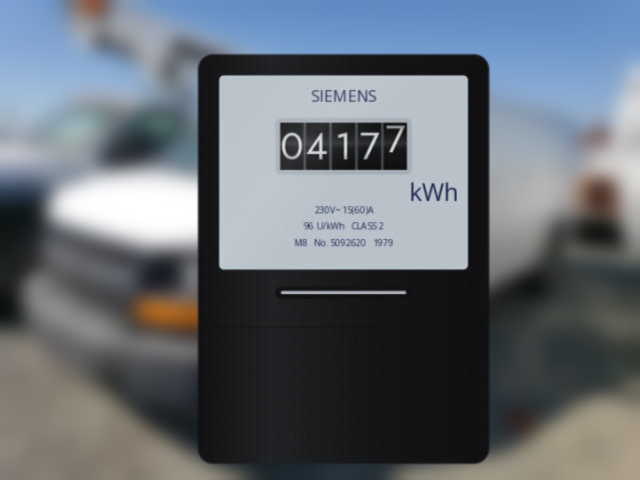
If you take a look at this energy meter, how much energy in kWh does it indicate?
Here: 4177 kWh
